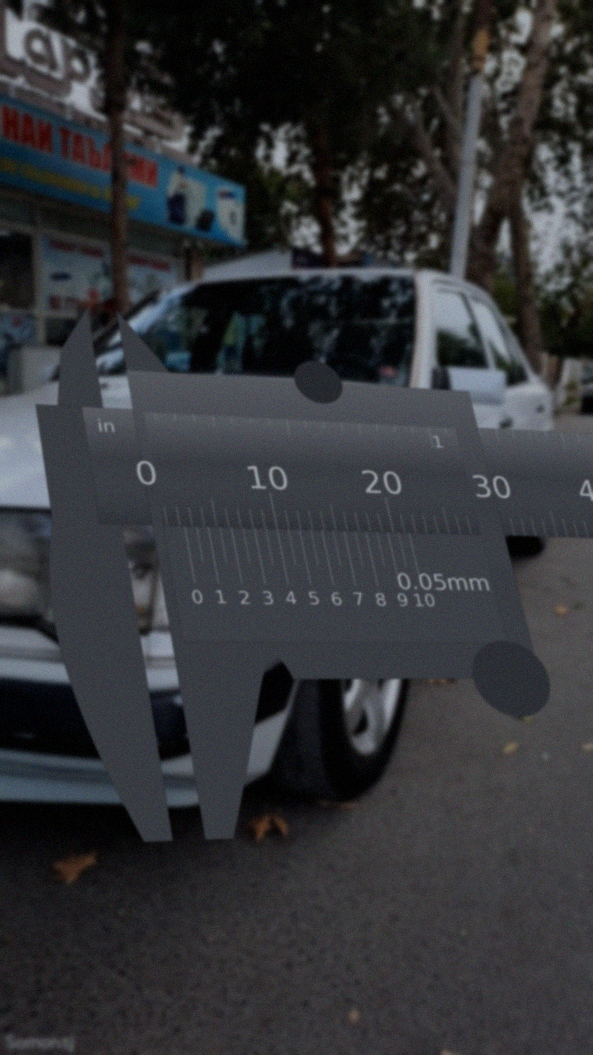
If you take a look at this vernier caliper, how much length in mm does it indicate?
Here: 2.4 mm
